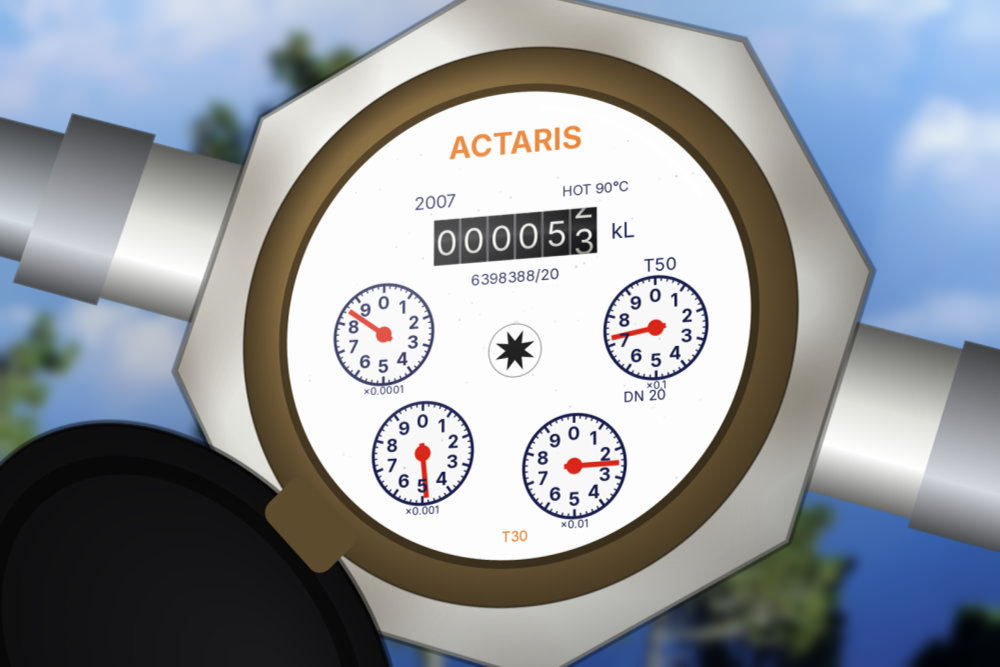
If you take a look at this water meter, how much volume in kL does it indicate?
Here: 52.7248 kL
